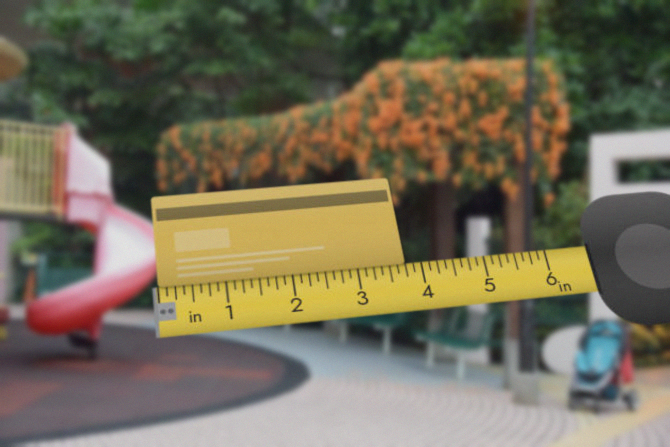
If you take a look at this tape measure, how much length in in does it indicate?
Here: 3.75 in
